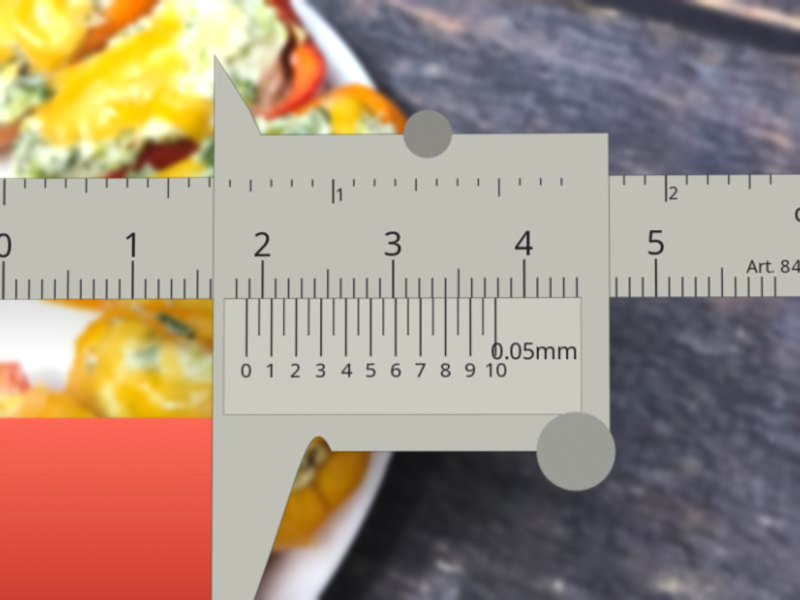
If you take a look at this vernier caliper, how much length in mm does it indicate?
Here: 18.8 mm
